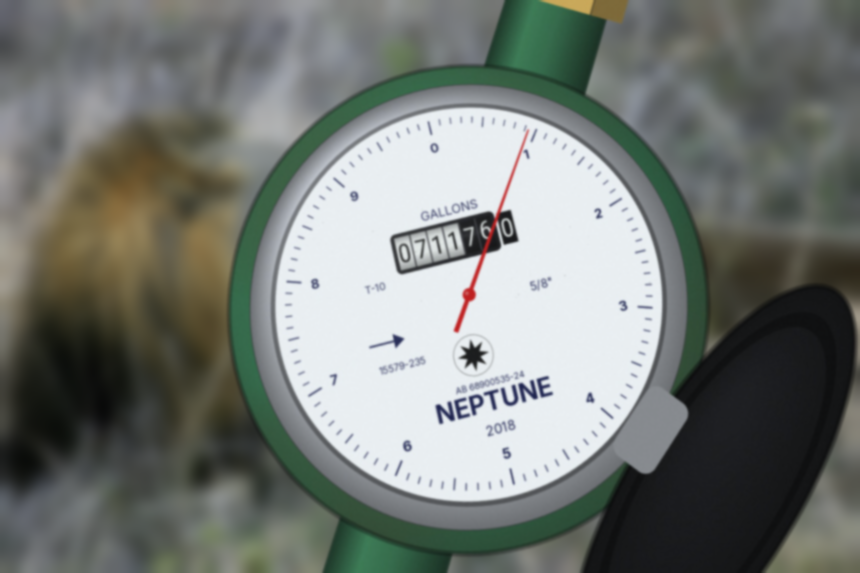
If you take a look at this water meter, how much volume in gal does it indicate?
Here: 711760.9 gal
